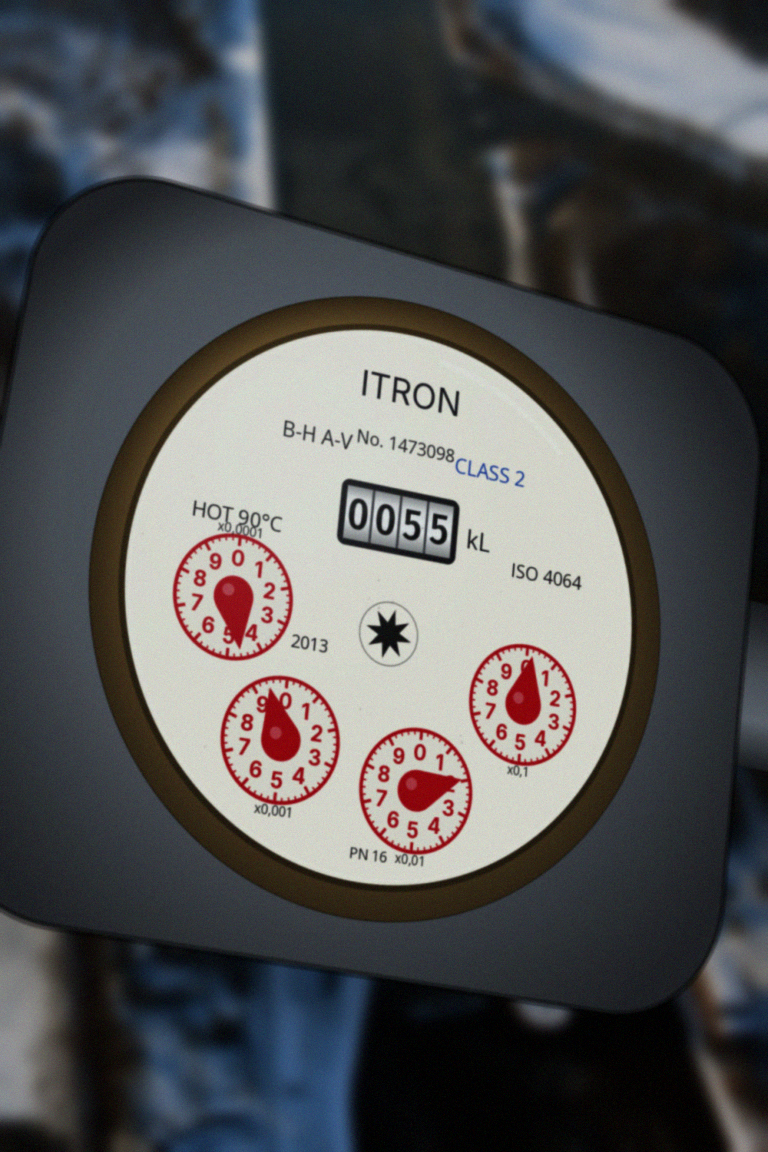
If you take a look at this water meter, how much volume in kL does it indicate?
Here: 55.0194 kL
